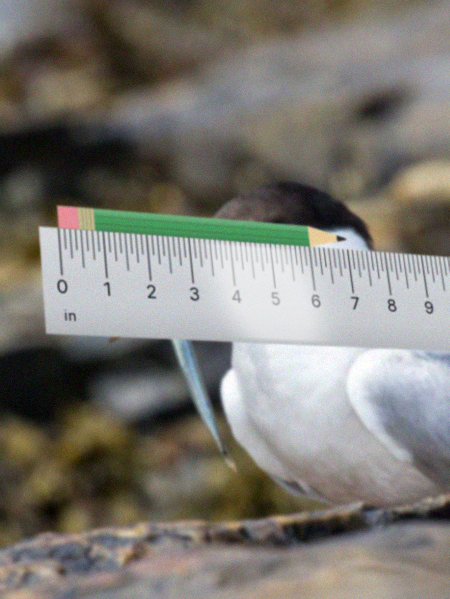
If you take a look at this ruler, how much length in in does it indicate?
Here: 7 in
